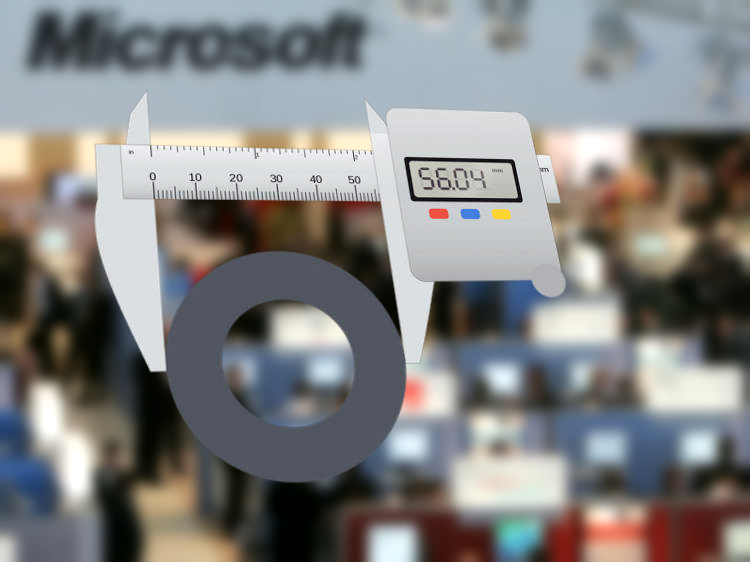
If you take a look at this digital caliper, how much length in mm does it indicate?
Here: 56.04 mm
